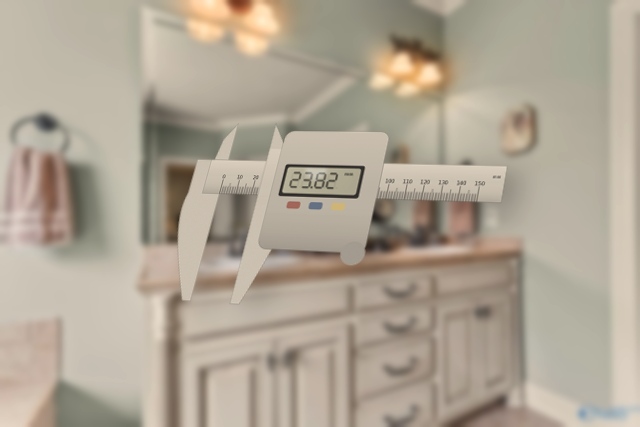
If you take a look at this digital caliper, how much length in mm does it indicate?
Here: 23.82 mm
